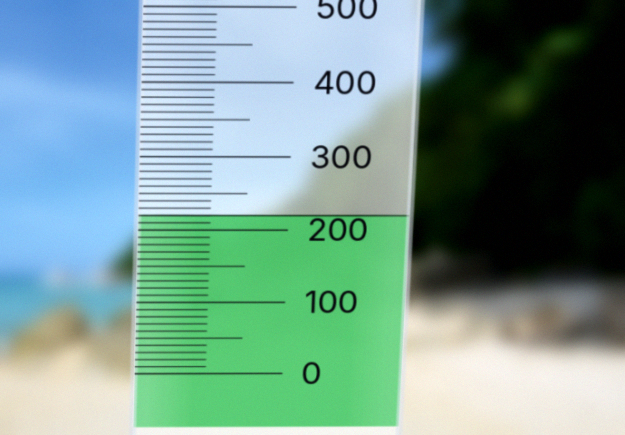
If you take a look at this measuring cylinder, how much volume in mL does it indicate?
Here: 220 mL
